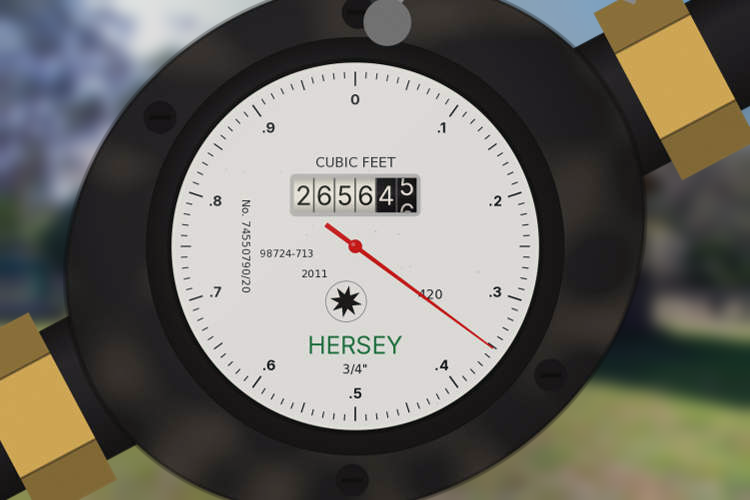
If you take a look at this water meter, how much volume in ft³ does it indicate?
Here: 265645.35 ft³
